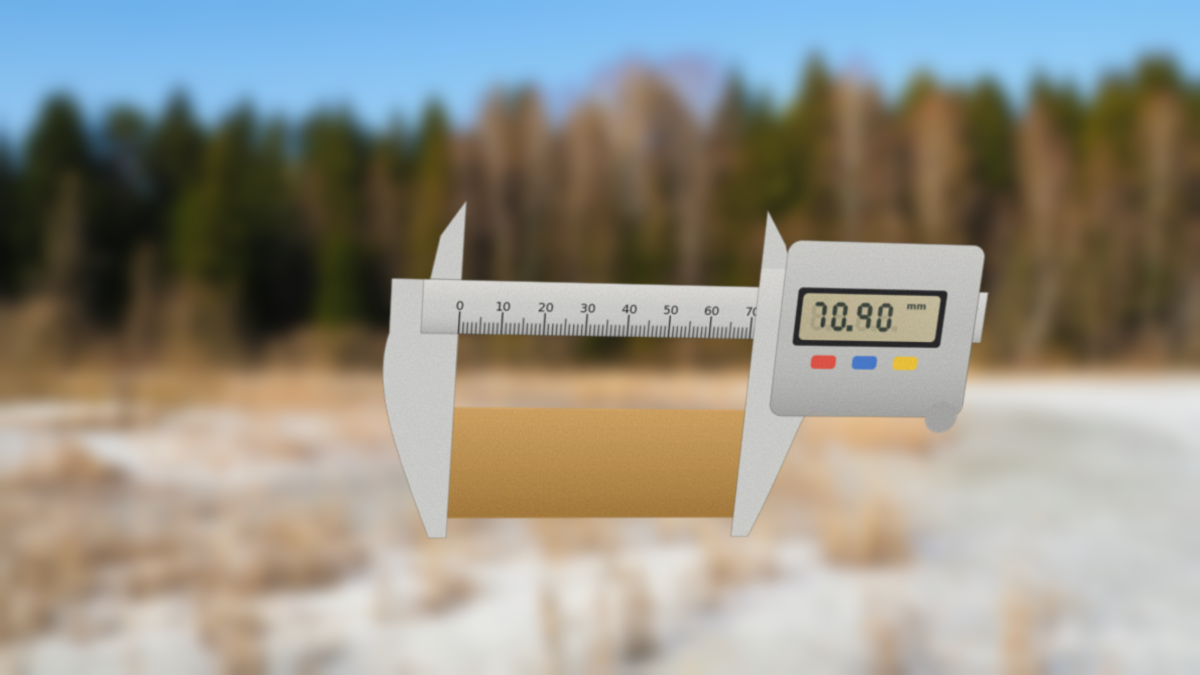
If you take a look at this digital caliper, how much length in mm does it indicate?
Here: 70.90 mm
